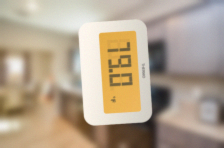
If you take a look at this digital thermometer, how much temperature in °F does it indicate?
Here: 79.0 °F
